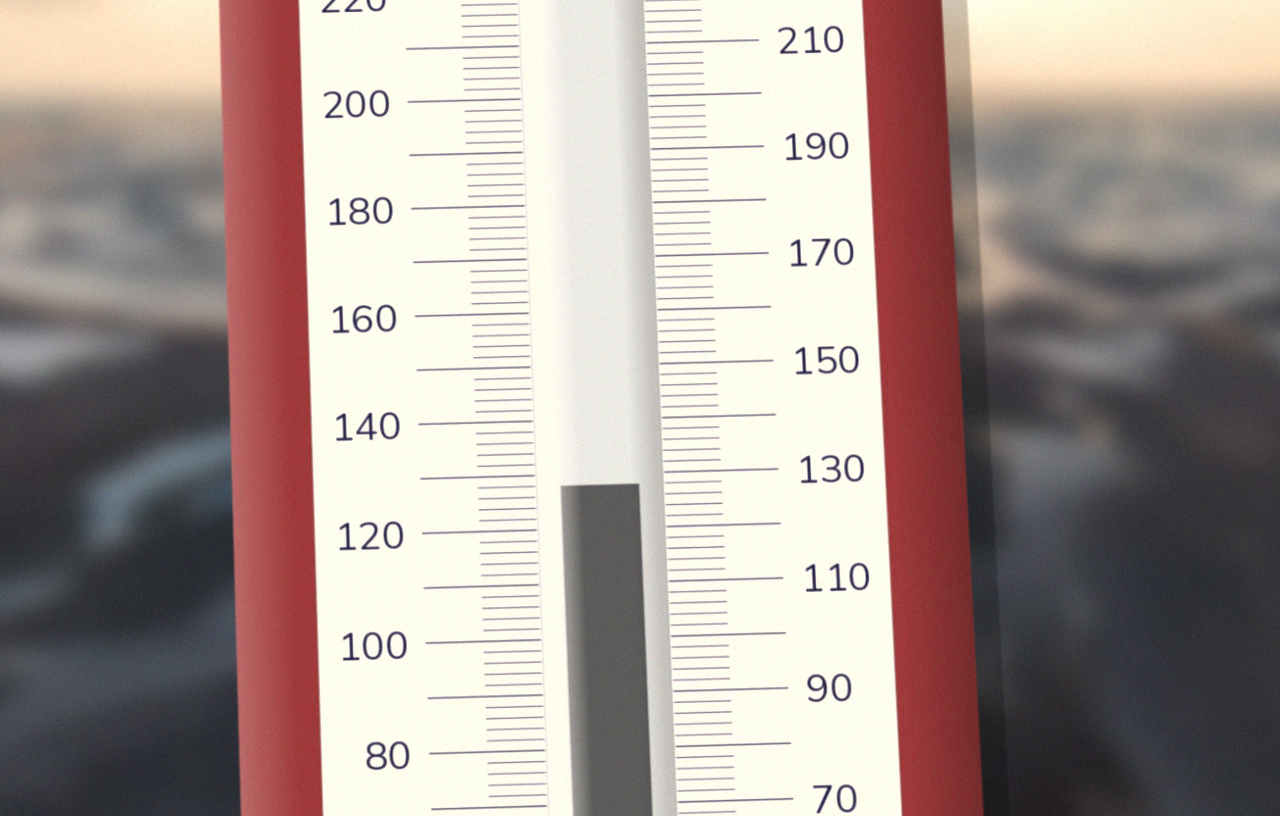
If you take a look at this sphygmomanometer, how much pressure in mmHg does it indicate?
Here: 128 mmHg
